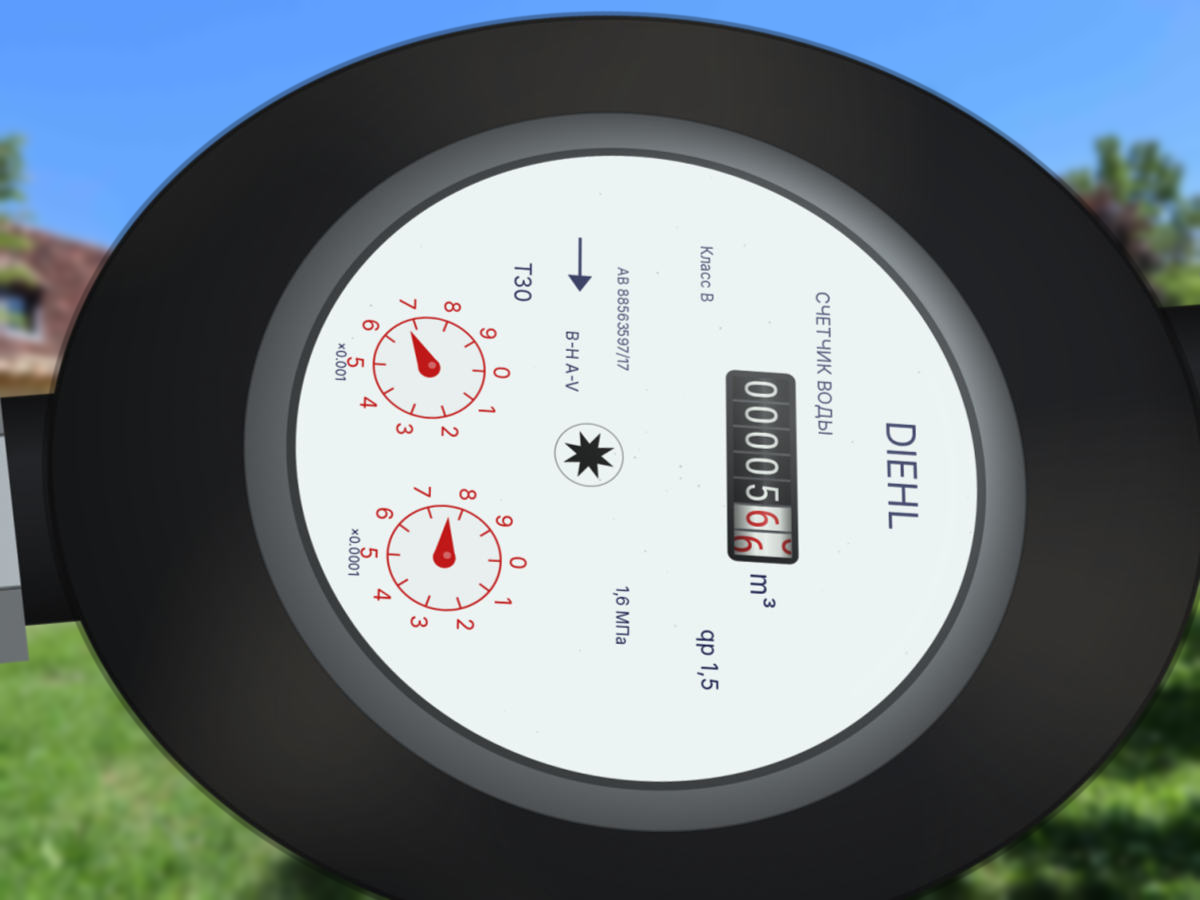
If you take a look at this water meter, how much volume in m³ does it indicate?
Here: 5.6567 m³
